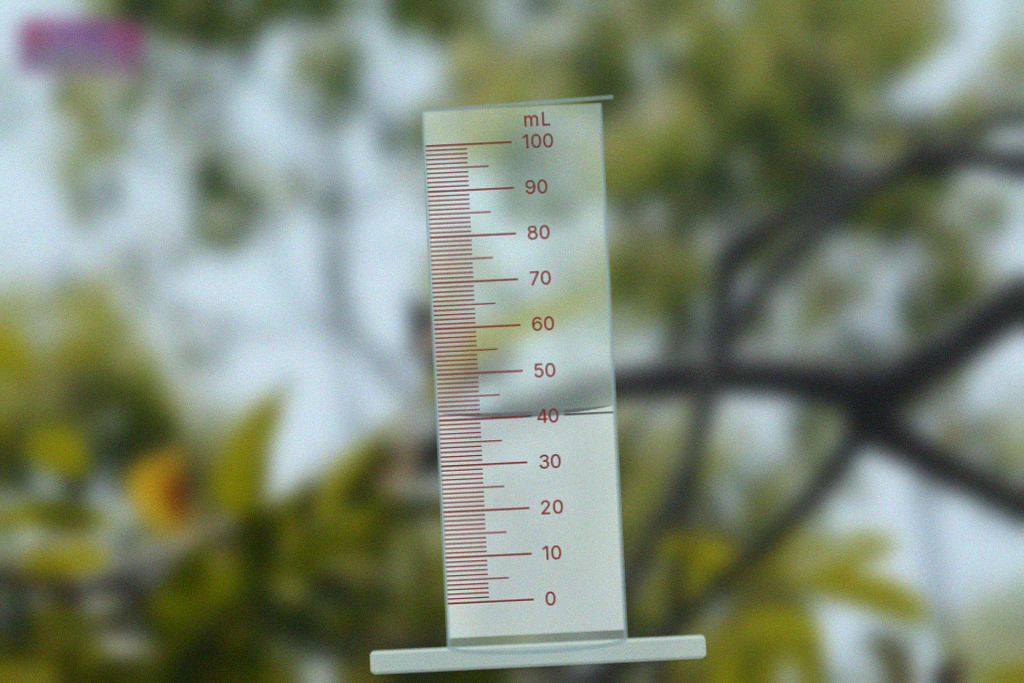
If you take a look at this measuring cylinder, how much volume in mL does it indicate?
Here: 40 mL
